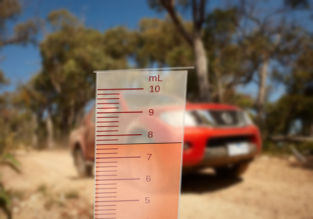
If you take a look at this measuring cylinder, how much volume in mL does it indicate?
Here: 7.6 mL
